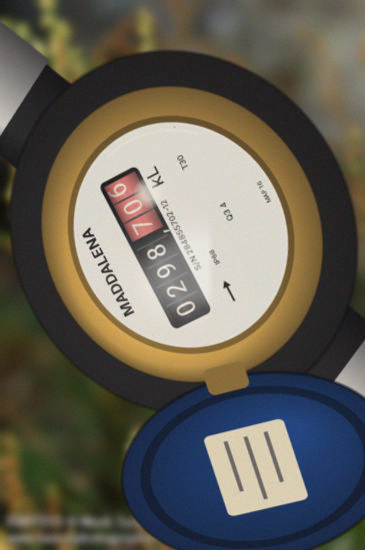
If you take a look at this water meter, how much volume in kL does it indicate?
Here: 298.706 kL
